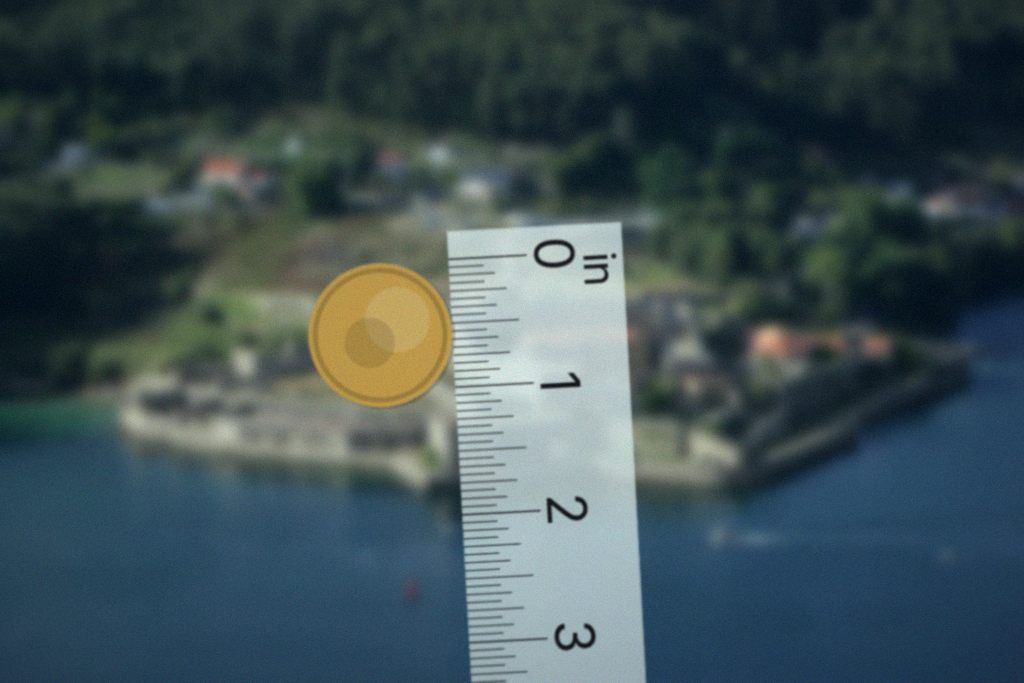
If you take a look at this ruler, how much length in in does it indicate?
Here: 1.125 in
